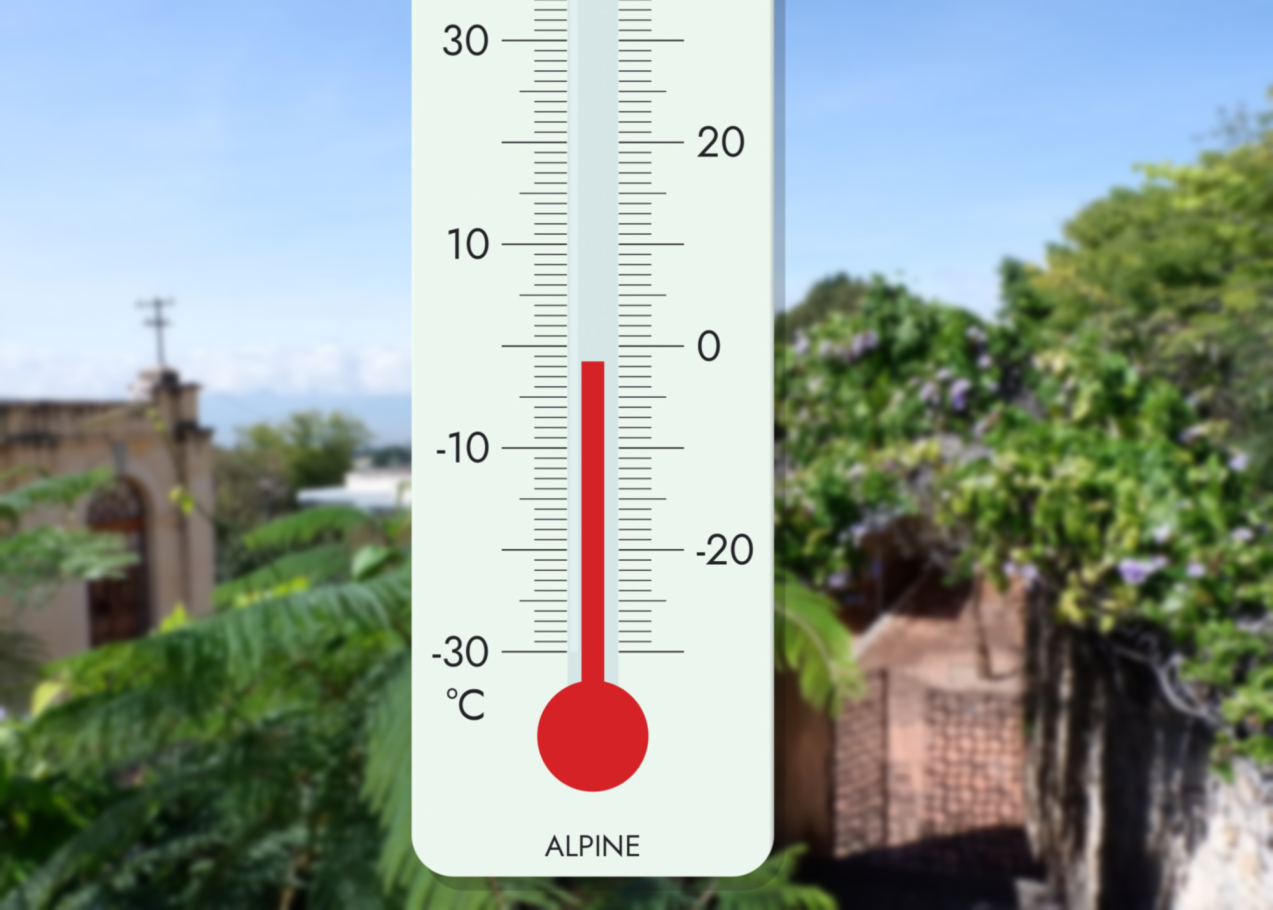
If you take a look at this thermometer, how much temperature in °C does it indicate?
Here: -1.5 °C
